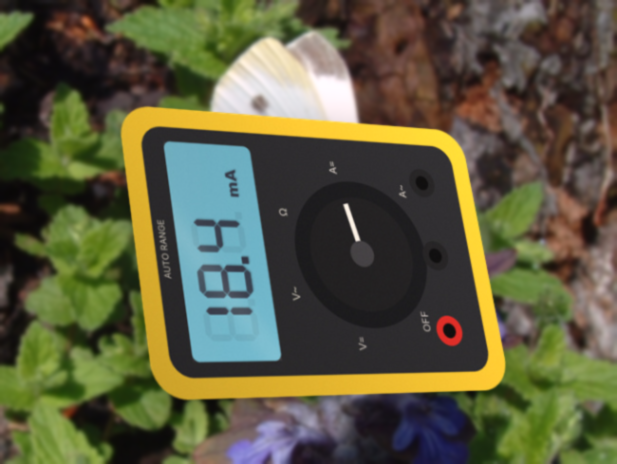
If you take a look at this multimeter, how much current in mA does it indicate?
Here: 18.4 mA
